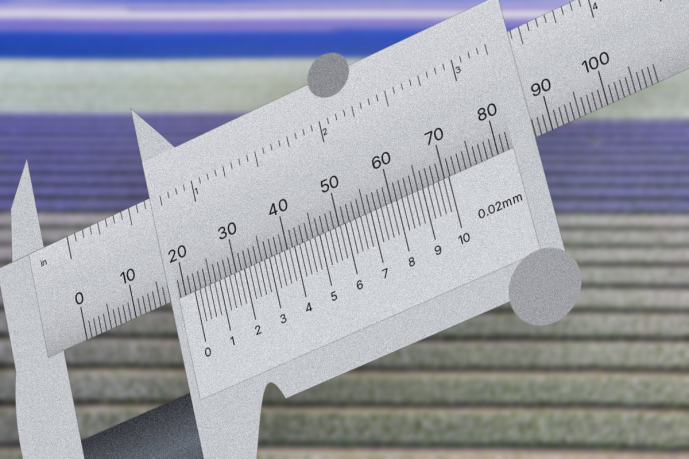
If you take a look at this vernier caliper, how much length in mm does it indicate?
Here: 21.8 mm
